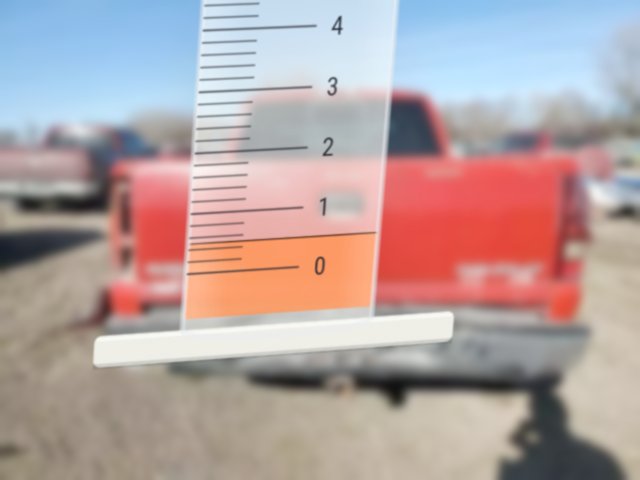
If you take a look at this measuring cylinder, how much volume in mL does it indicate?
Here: 0.5 mL
